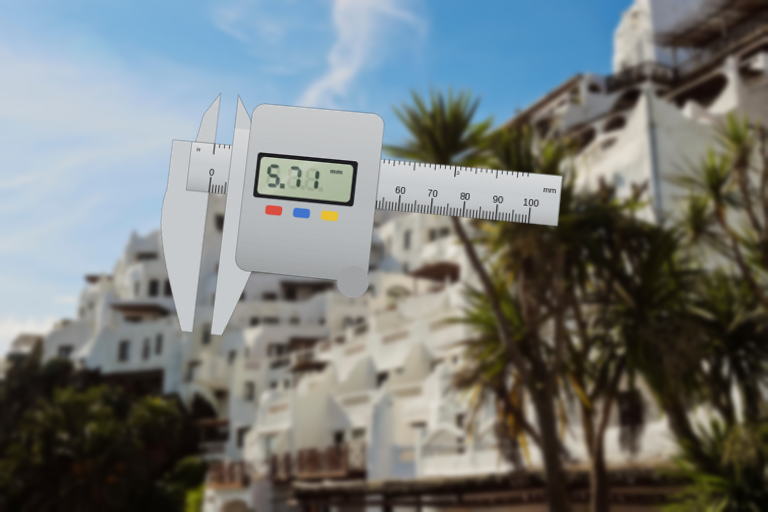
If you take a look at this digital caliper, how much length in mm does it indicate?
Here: 5.71 mm
